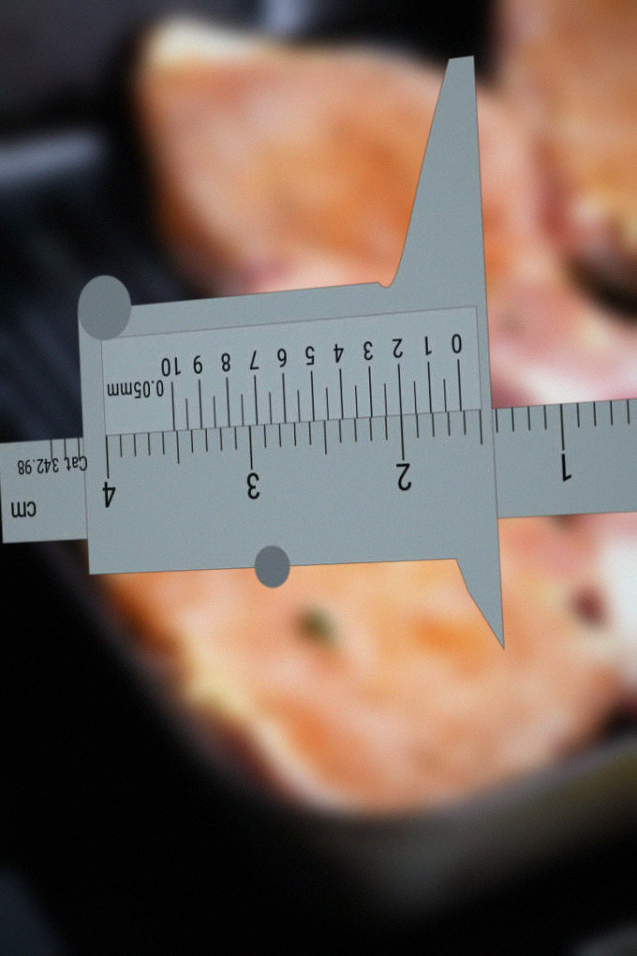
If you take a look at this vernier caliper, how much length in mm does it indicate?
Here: 16.2 mm
